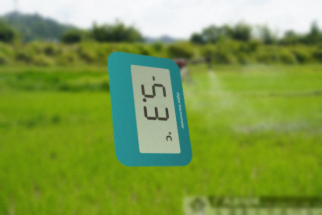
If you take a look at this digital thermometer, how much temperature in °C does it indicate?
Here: -5.3 °C
